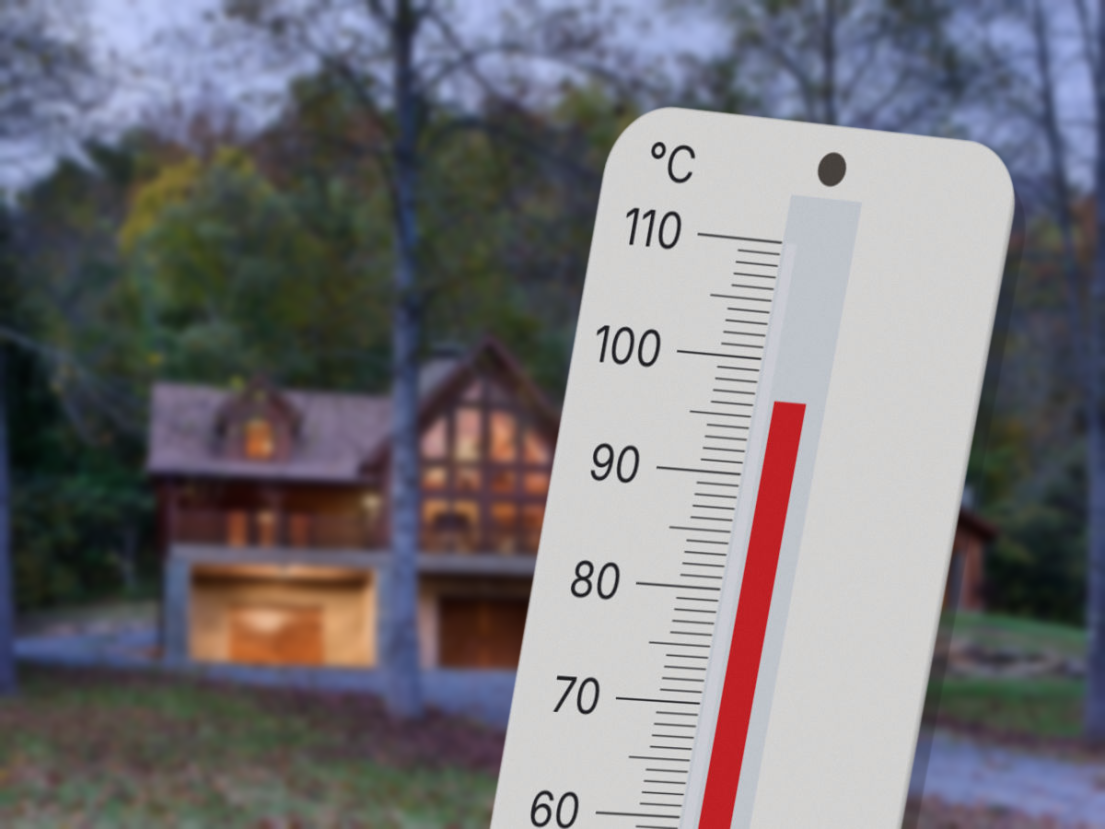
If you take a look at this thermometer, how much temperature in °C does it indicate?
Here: 96.5 °C
